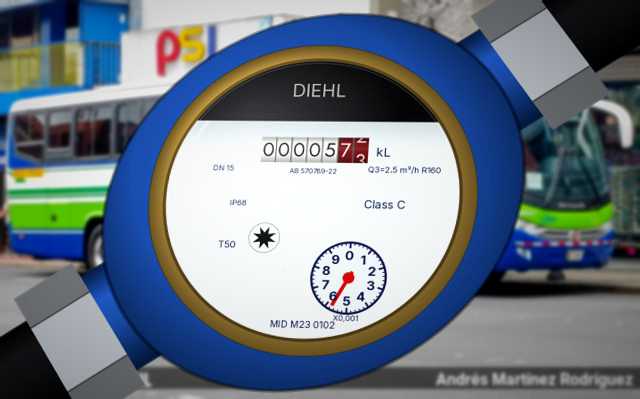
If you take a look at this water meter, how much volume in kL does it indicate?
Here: 5.725 kL
